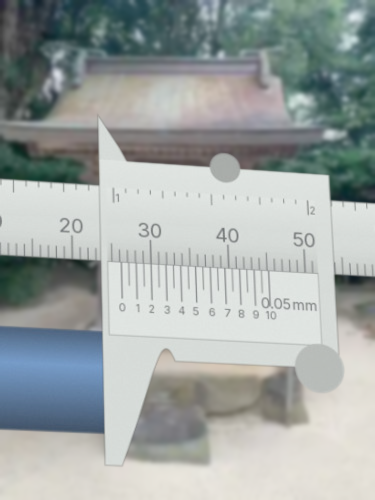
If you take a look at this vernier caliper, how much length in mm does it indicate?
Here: 26.2 mm
